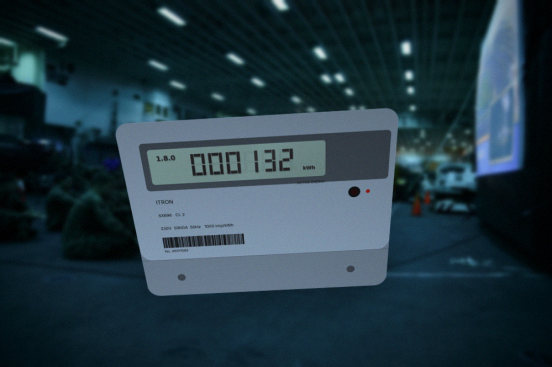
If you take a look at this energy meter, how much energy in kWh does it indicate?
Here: 132 kWh
